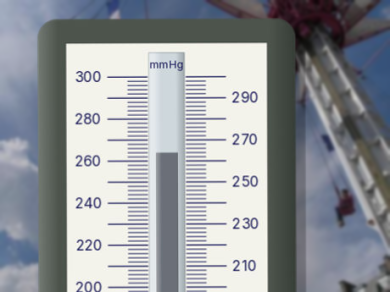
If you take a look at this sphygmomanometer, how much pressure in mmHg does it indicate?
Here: 264 mmHg
